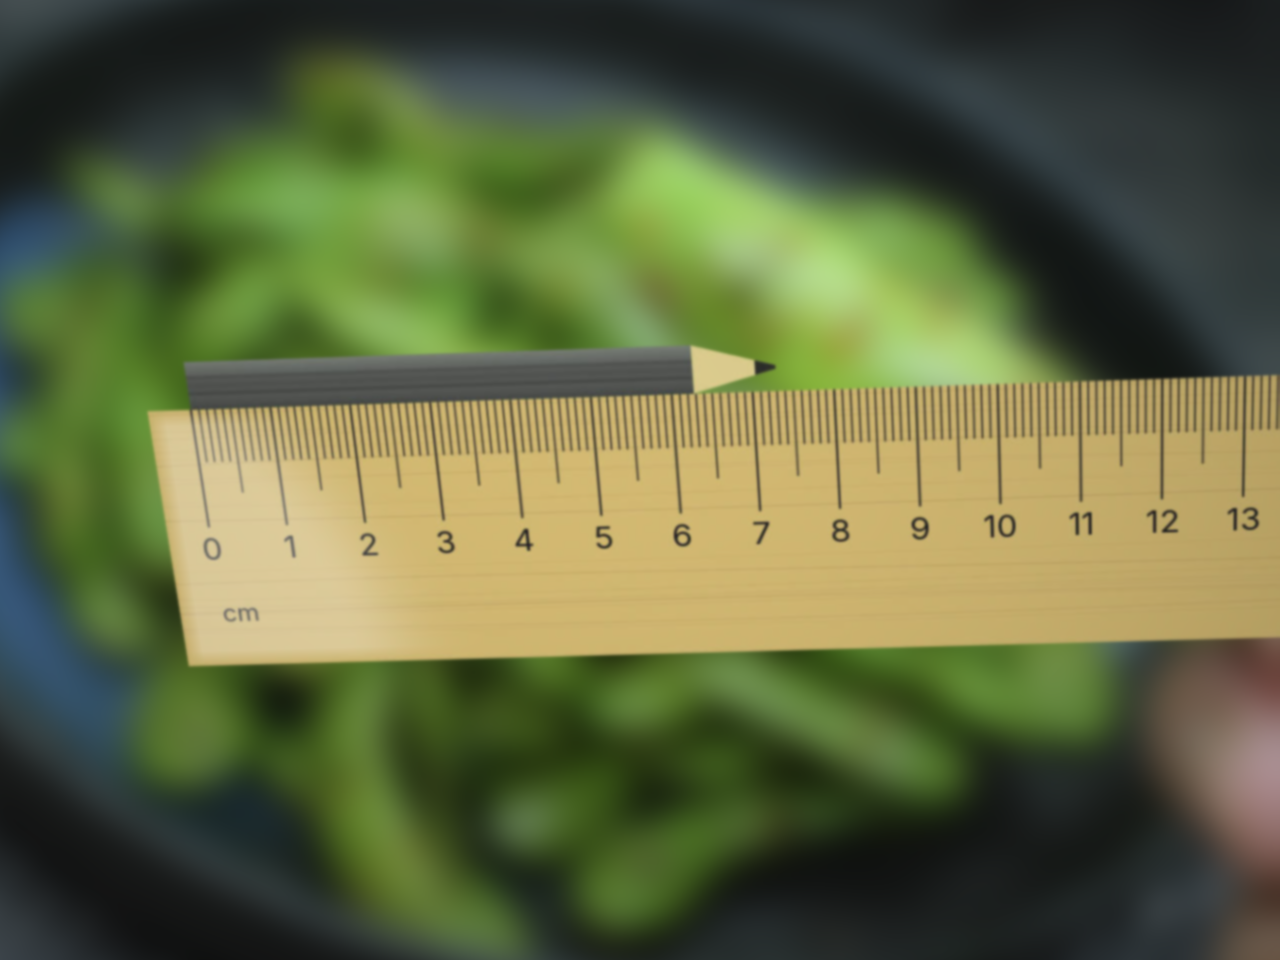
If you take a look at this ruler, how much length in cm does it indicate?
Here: 7.3 cm
